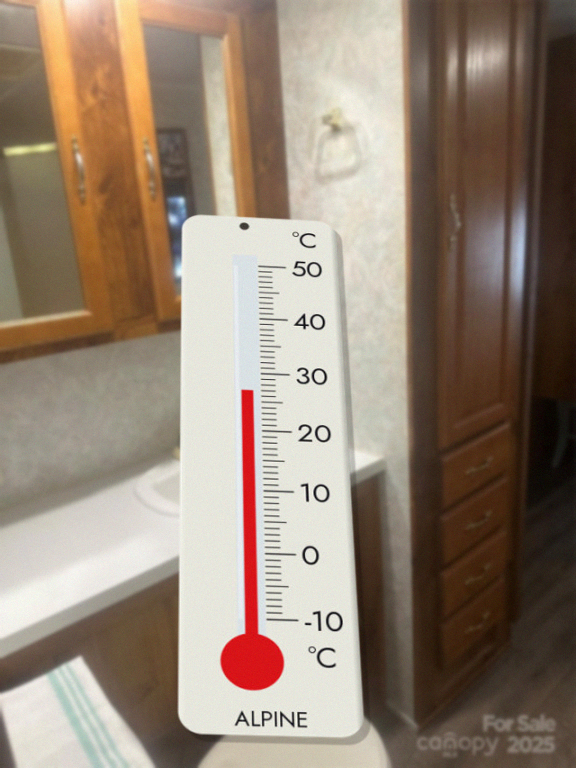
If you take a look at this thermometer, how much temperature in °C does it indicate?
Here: 27 °C
